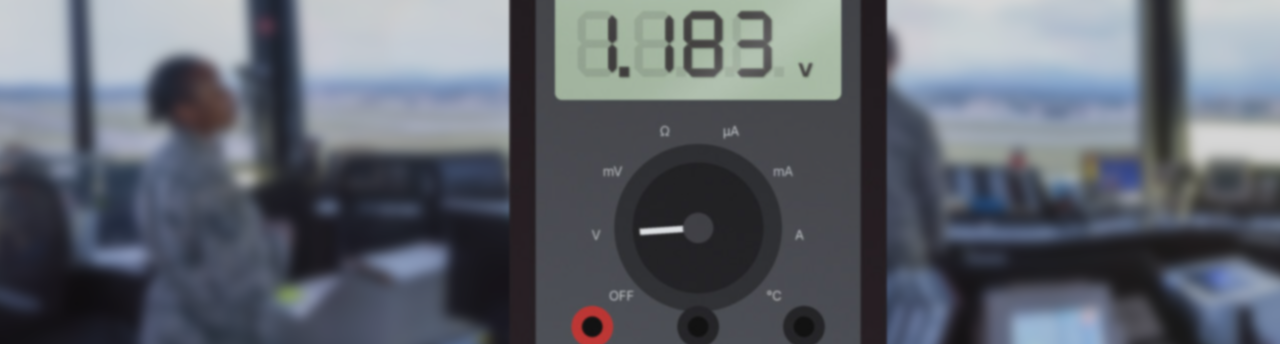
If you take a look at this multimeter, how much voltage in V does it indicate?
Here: 1.183 V
